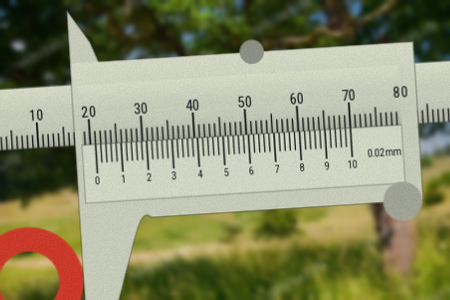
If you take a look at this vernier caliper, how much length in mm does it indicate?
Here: 21.0 mm
